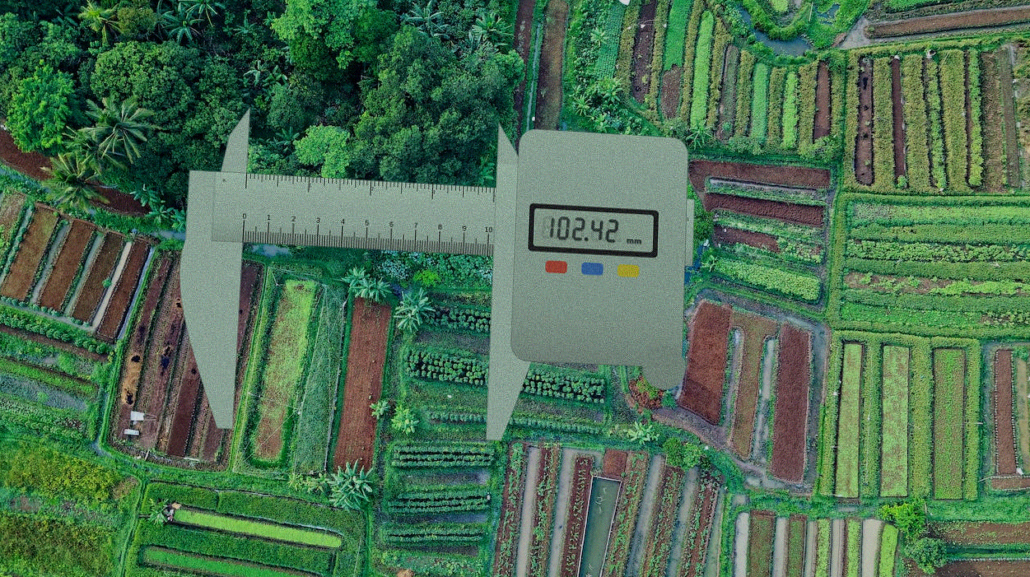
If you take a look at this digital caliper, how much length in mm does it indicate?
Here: 102.42 mm
